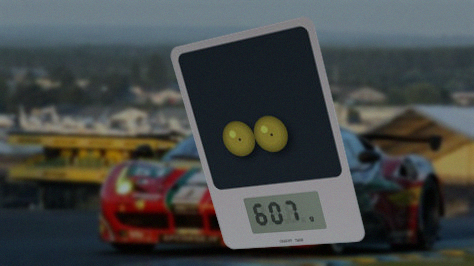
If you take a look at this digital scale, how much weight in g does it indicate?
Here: 607 g
